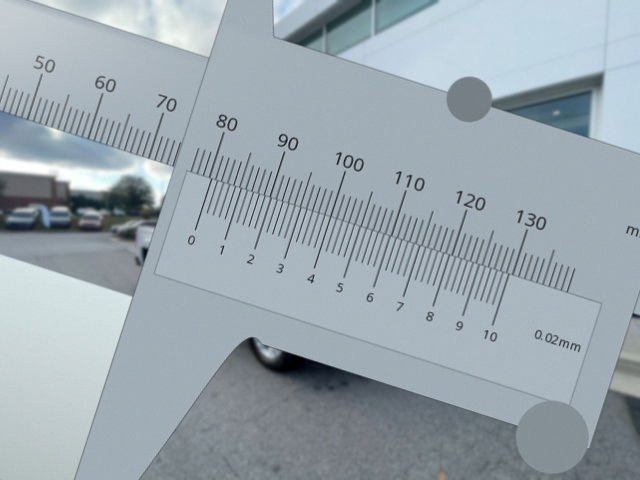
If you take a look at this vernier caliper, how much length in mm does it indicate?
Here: 80.4 mm
